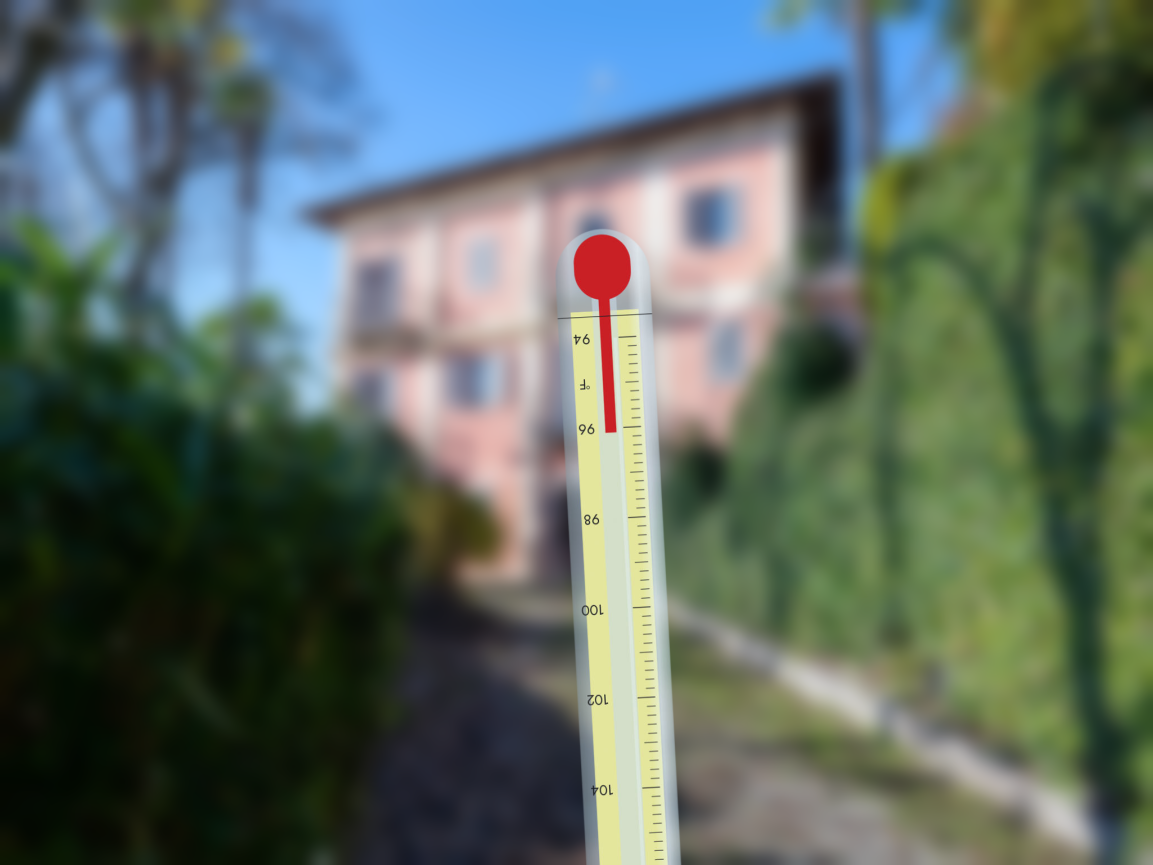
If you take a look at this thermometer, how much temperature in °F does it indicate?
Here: 96.1 °F
